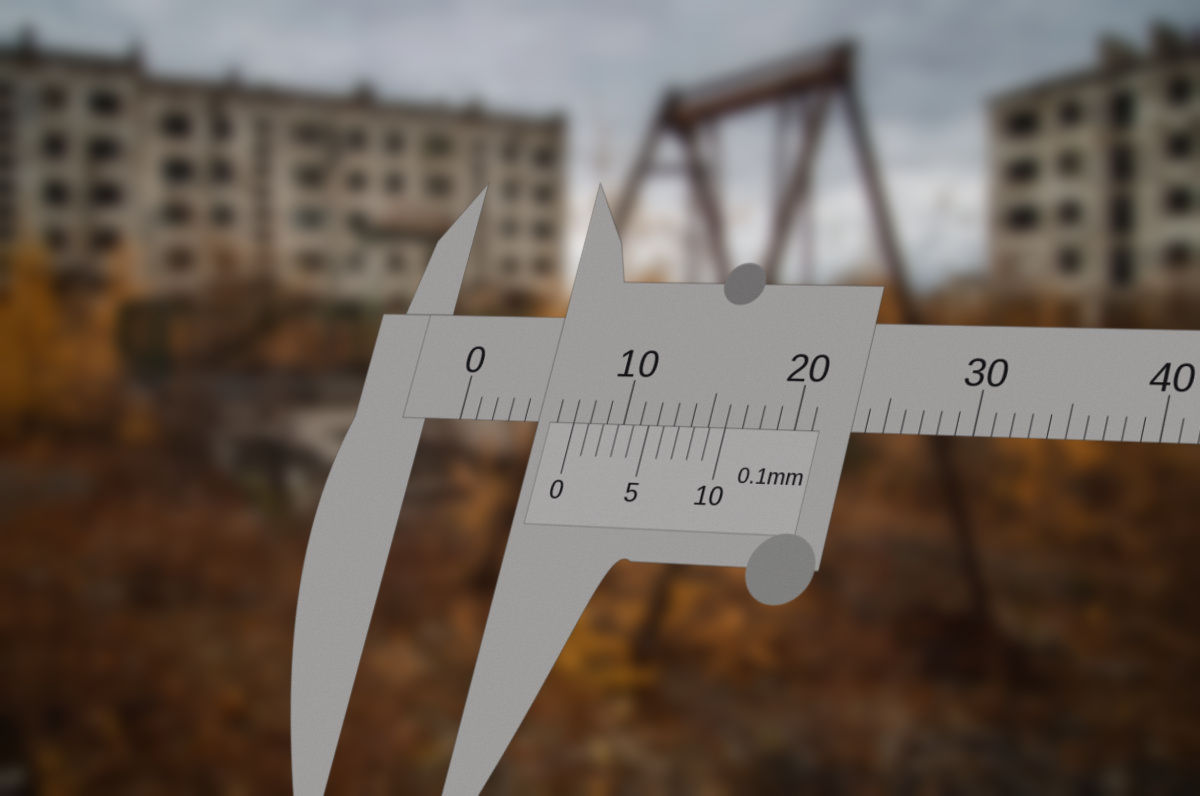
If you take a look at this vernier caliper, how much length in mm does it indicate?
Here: 7.0 mm
